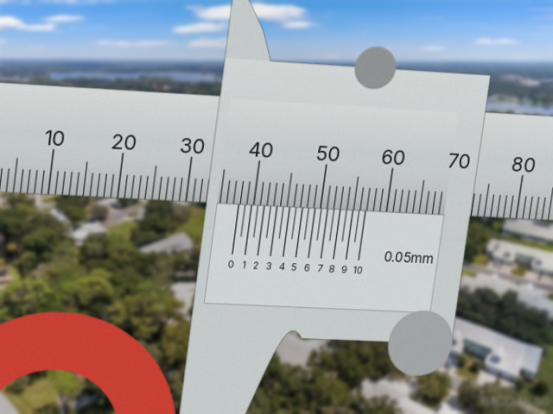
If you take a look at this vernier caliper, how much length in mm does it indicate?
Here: 37.8 mm
